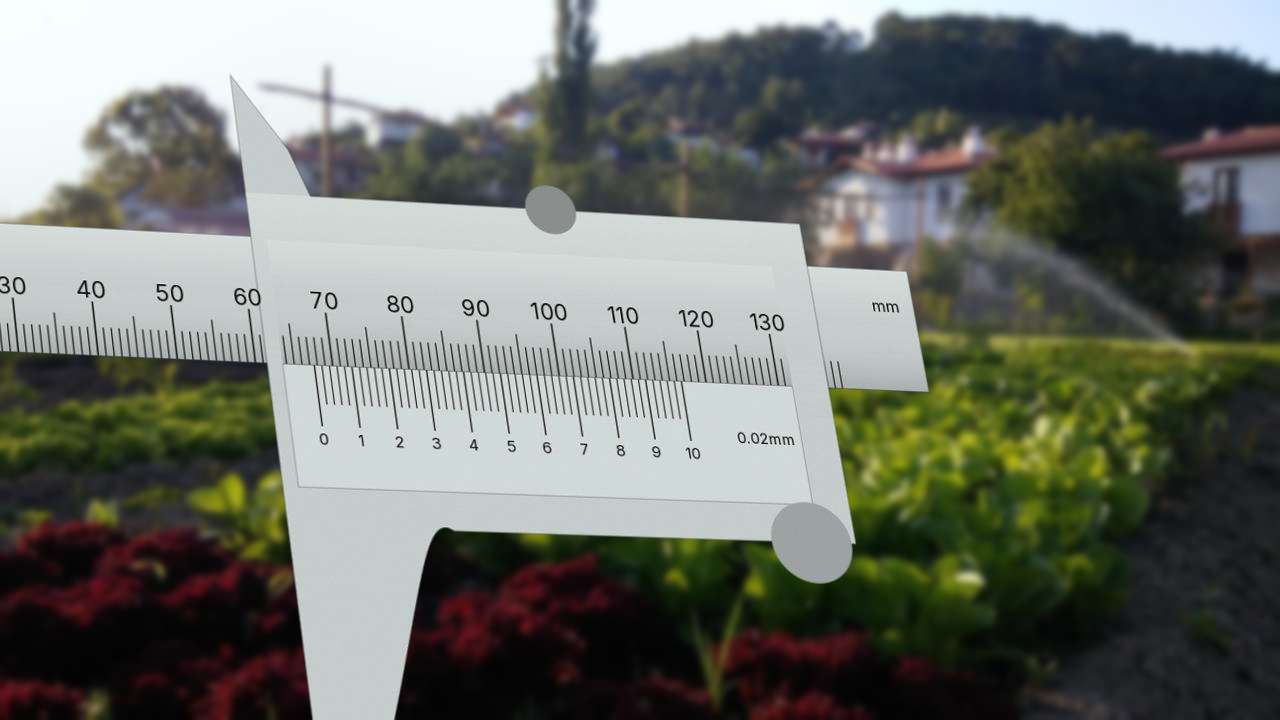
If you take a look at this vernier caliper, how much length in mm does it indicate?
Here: 67.6 mm
